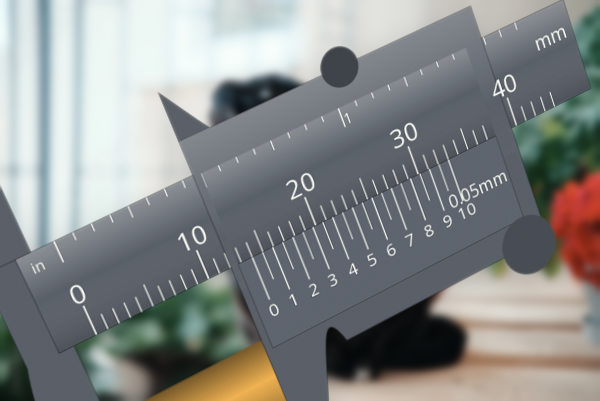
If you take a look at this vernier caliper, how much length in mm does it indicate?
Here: 14.0 mm
